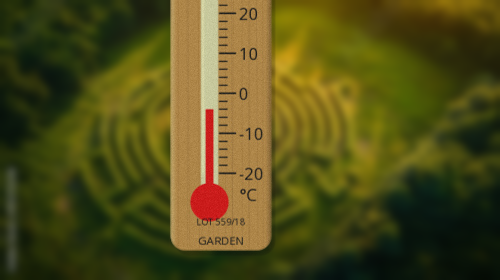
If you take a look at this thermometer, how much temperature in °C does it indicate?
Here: -4 °C
